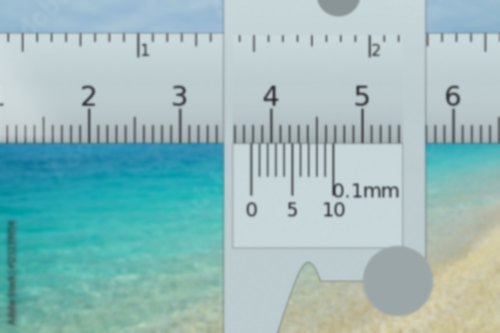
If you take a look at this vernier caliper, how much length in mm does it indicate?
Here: 37.8 mm
